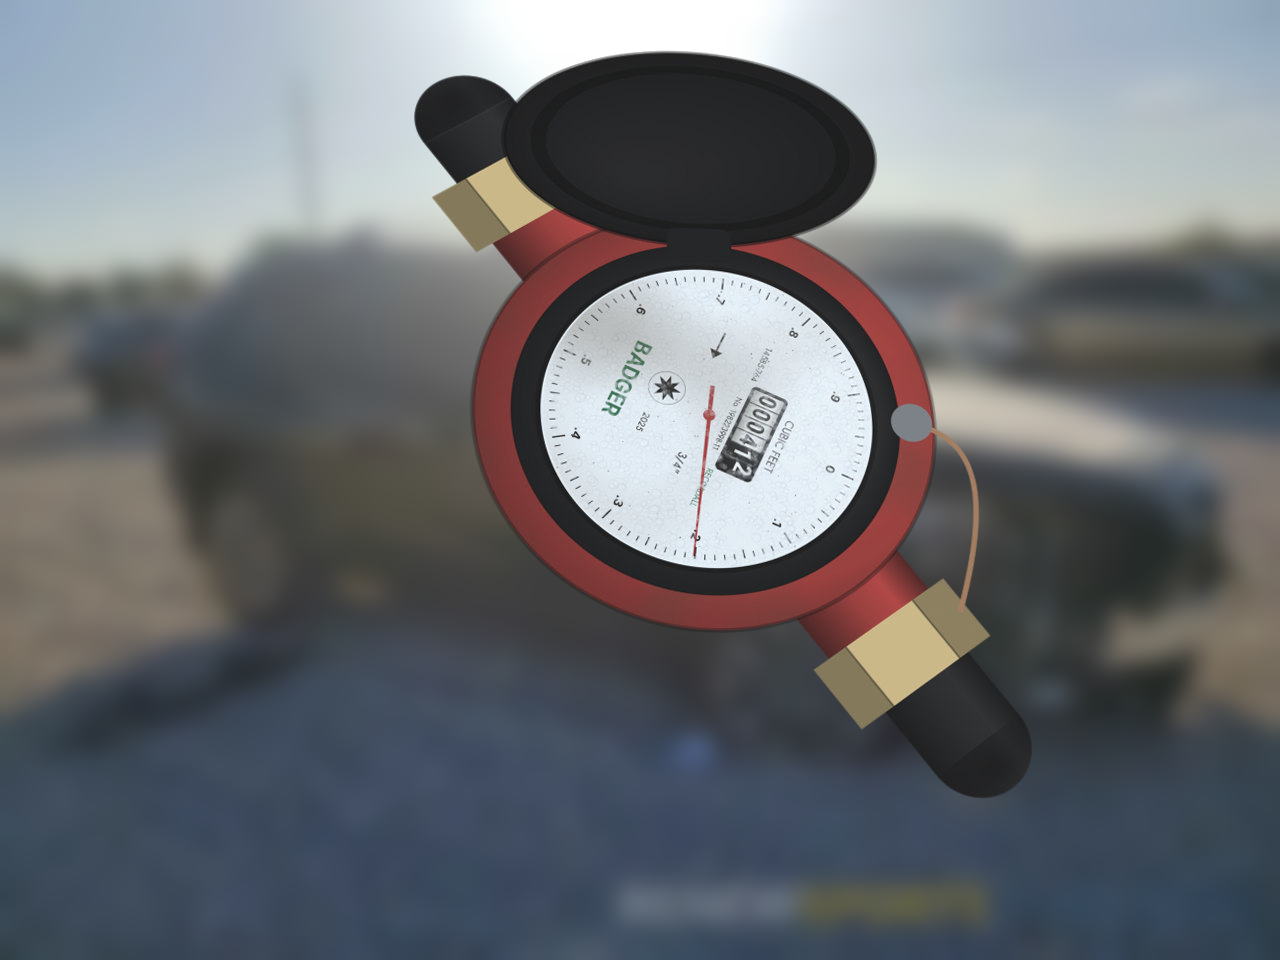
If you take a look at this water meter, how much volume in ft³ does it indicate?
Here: 412.20 ft³
